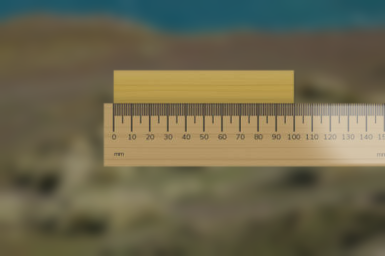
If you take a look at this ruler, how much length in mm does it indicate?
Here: 100 mm
